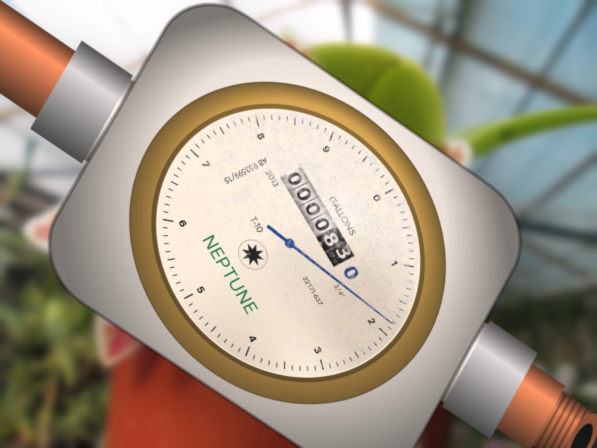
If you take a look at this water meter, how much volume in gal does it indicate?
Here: 831.8 gal
